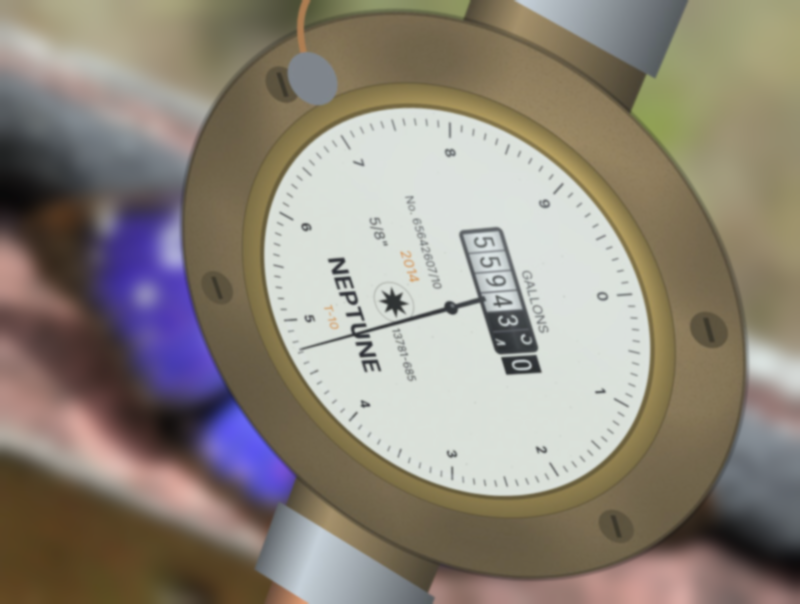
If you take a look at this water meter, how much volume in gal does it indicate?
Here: 5594334.7 gal
